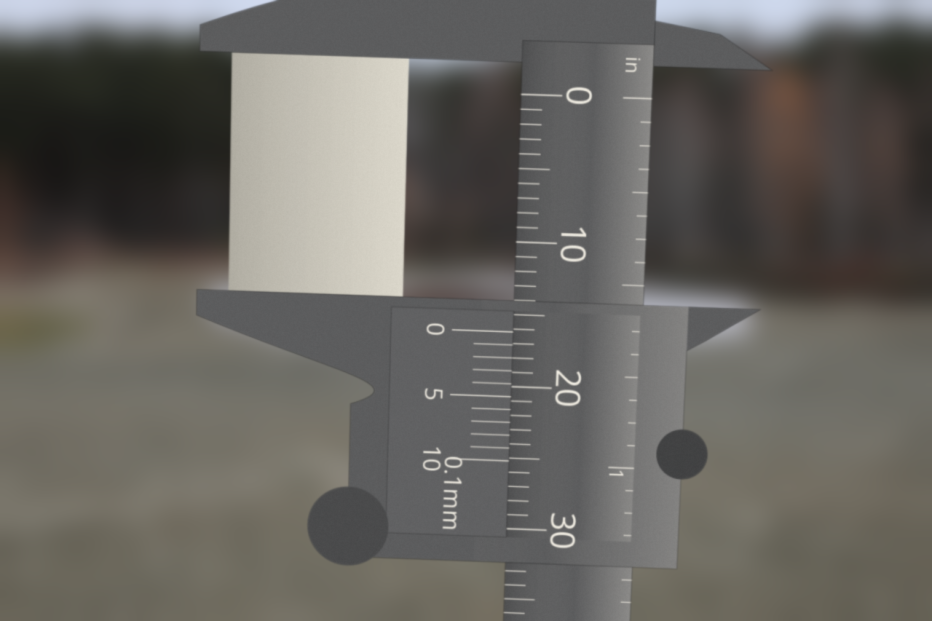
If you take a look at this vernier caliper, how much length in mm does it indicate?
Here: 16.2 mm
